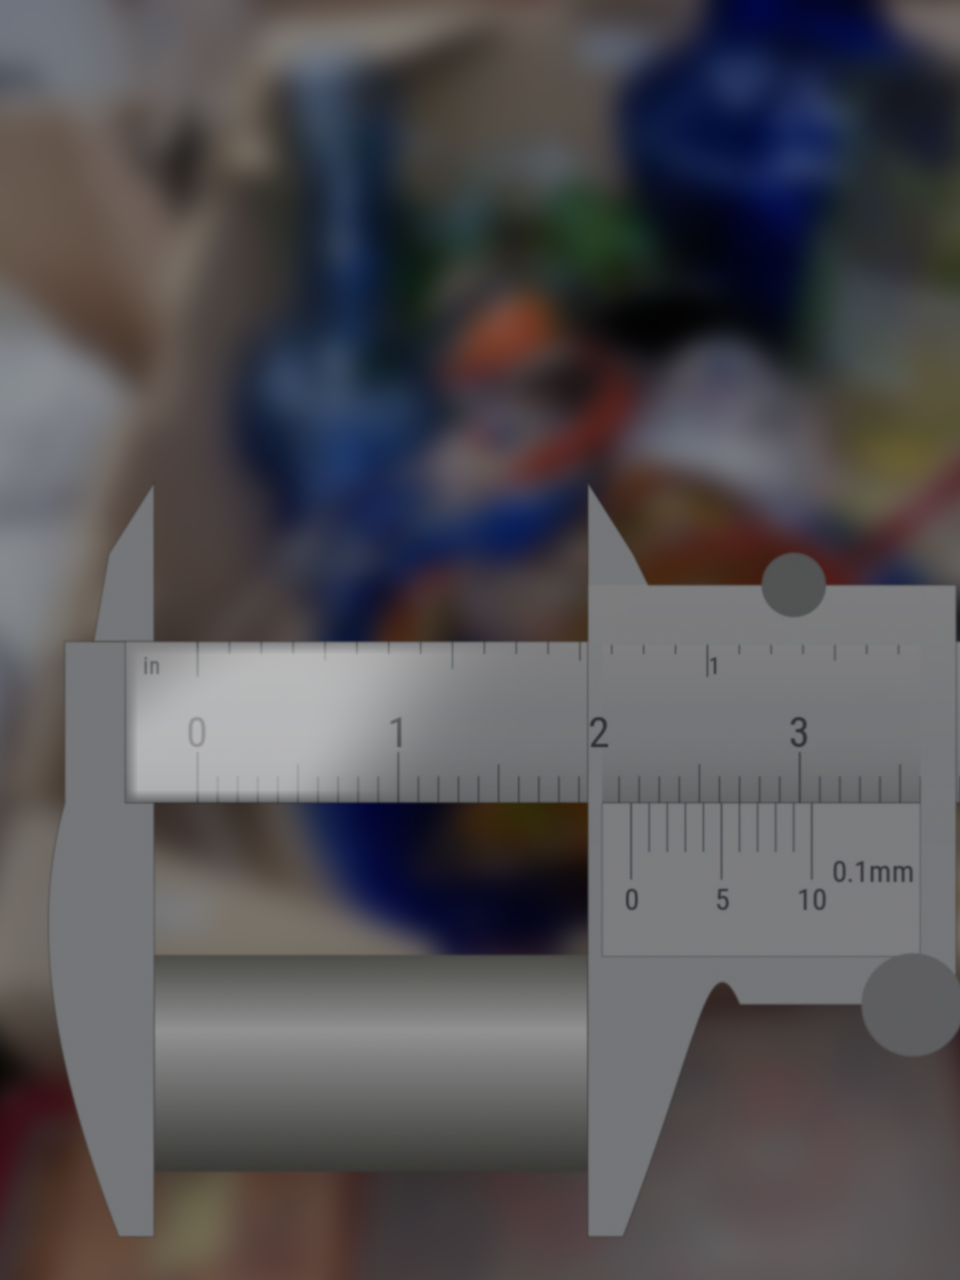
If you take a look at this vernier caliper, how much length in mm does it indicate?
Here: 21.6 mm
